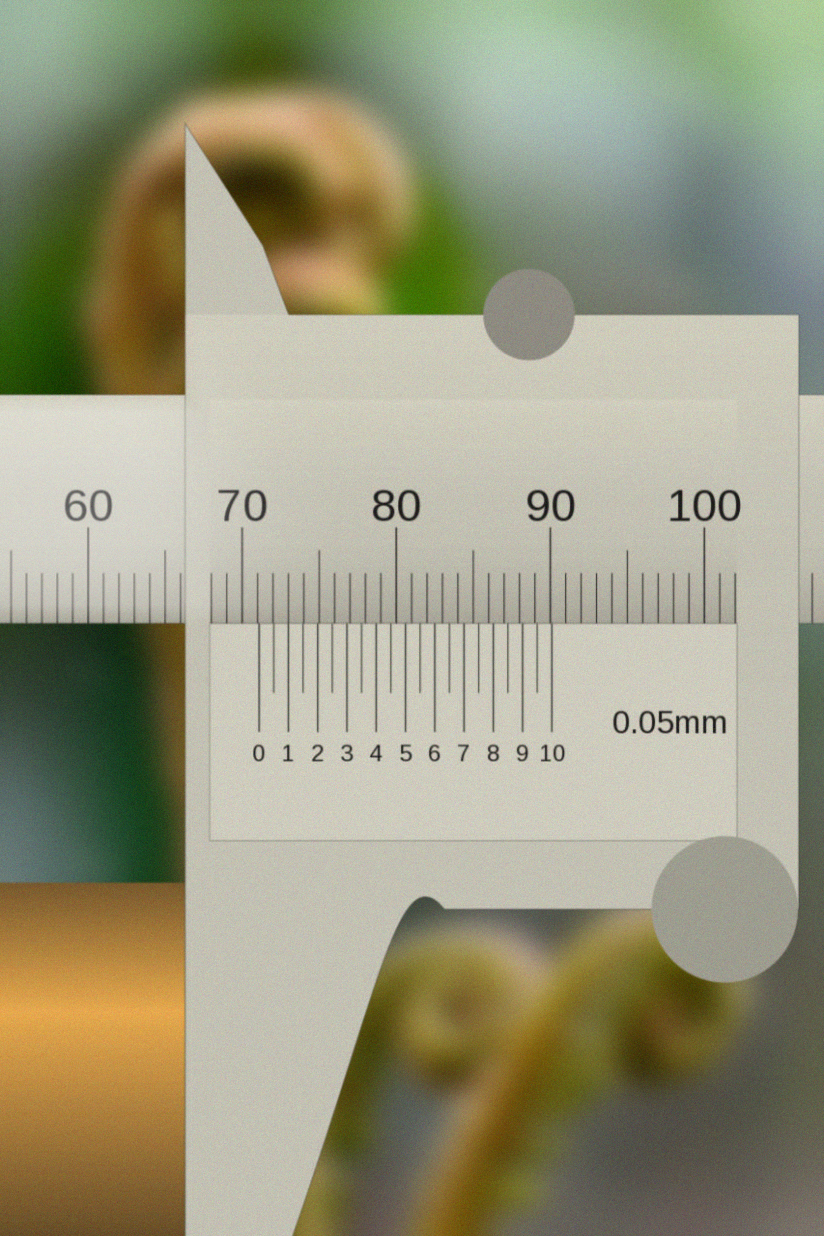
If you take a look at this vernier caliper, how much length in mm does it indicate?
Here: 71.1 mm
